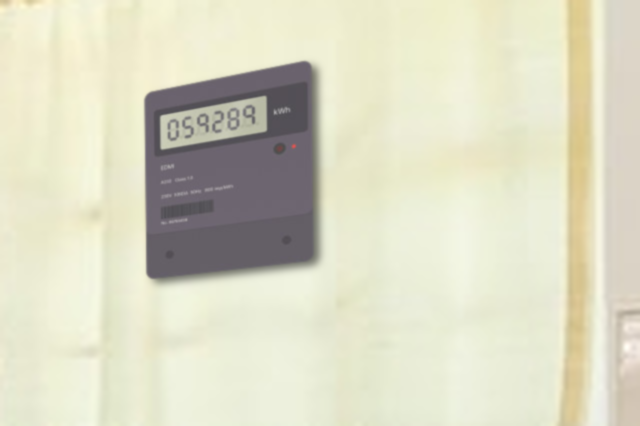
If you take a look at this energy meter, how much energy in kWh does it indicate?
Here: 59289 kWh
